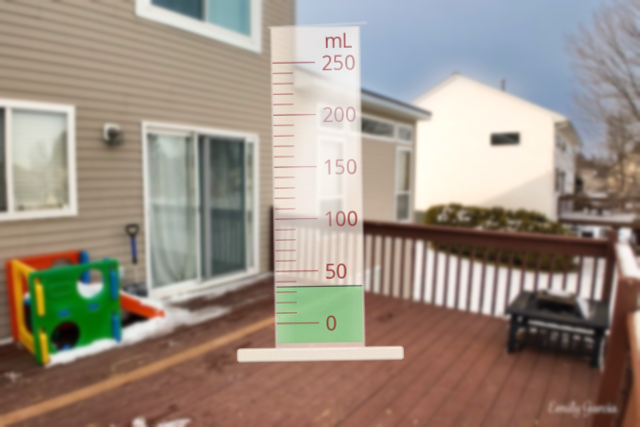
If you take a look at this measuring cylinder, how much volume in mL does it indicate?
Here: 35 mL
